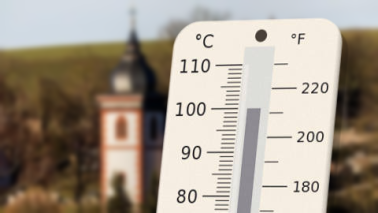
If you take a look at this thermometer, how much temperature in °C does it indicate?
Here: 100 °C
